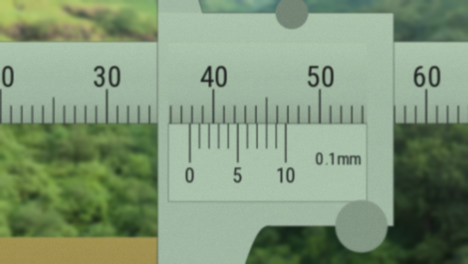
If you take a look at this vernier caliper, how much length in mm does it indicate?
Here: 37.8 mm
